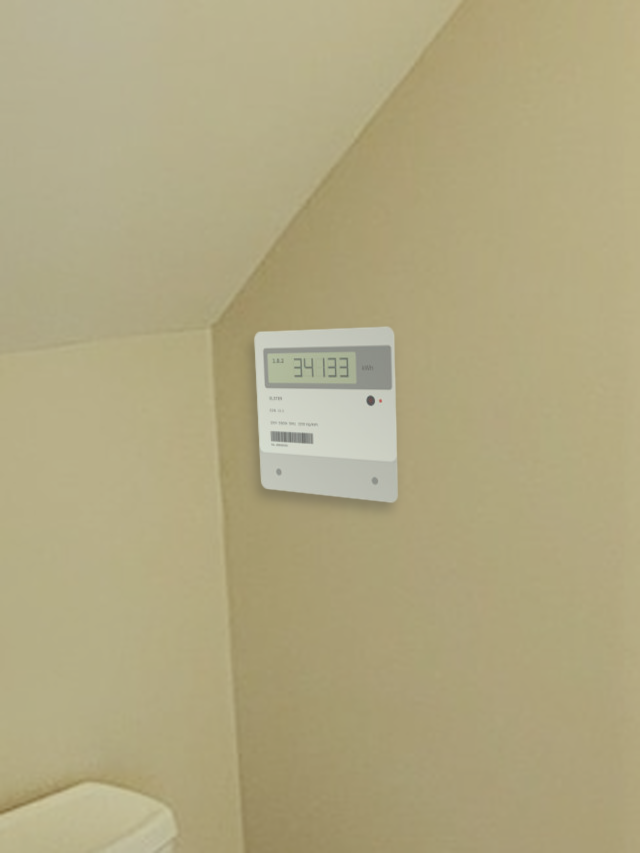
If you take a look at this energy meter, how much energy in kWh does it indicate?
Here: 34133 kWh
